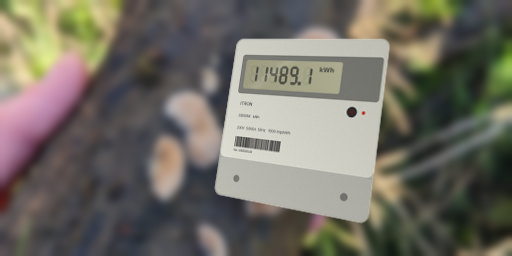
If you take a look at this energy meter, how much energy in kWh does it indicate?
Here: 11489.1 kWh
